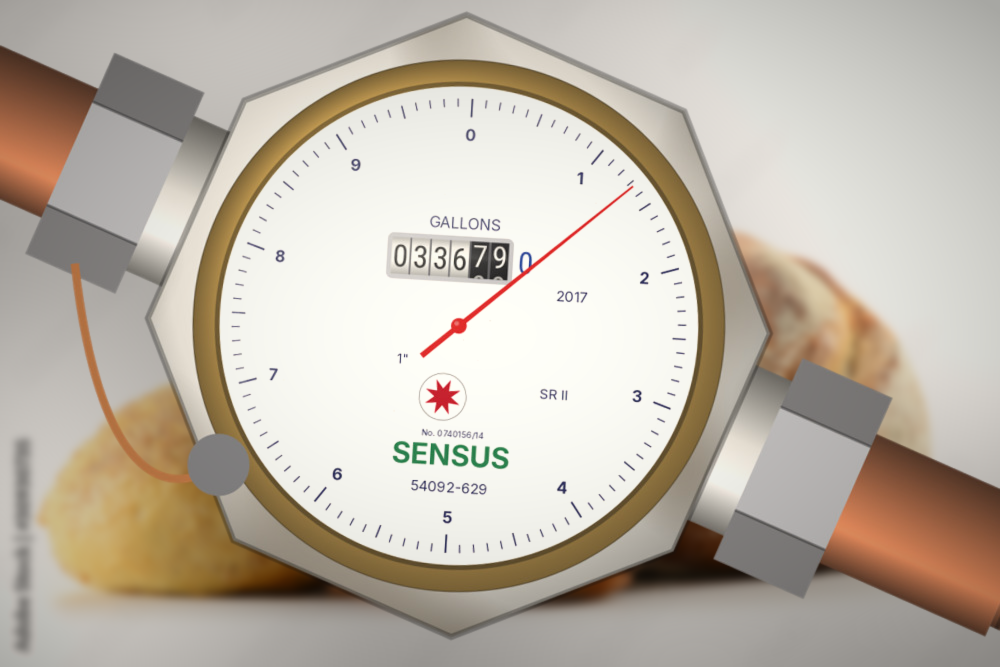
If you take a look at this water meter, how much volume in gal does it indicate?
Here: 336791.3 gal
